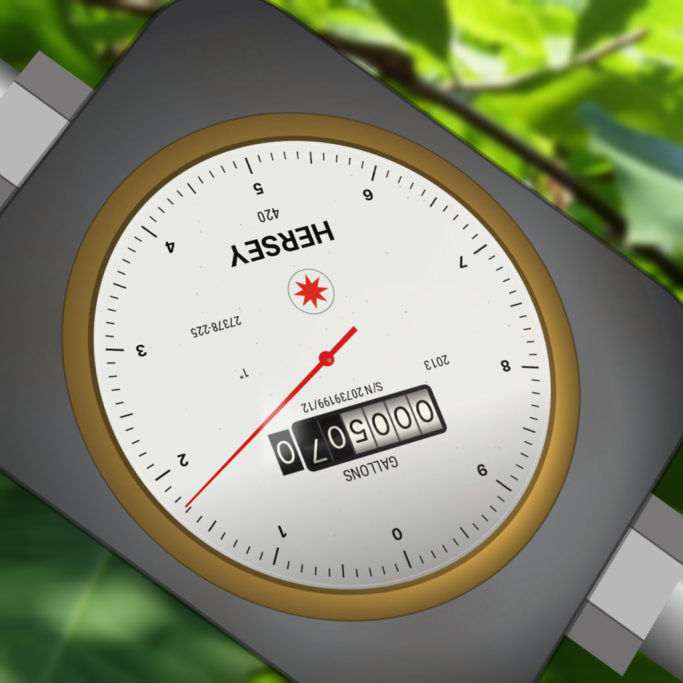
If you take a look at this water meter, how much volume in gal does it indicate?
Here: 5071.7 gal
